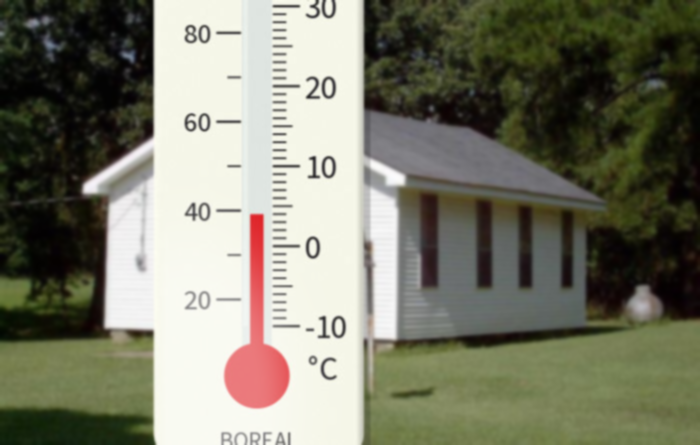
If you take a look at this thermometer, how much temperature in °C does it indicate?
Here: 4 °C
